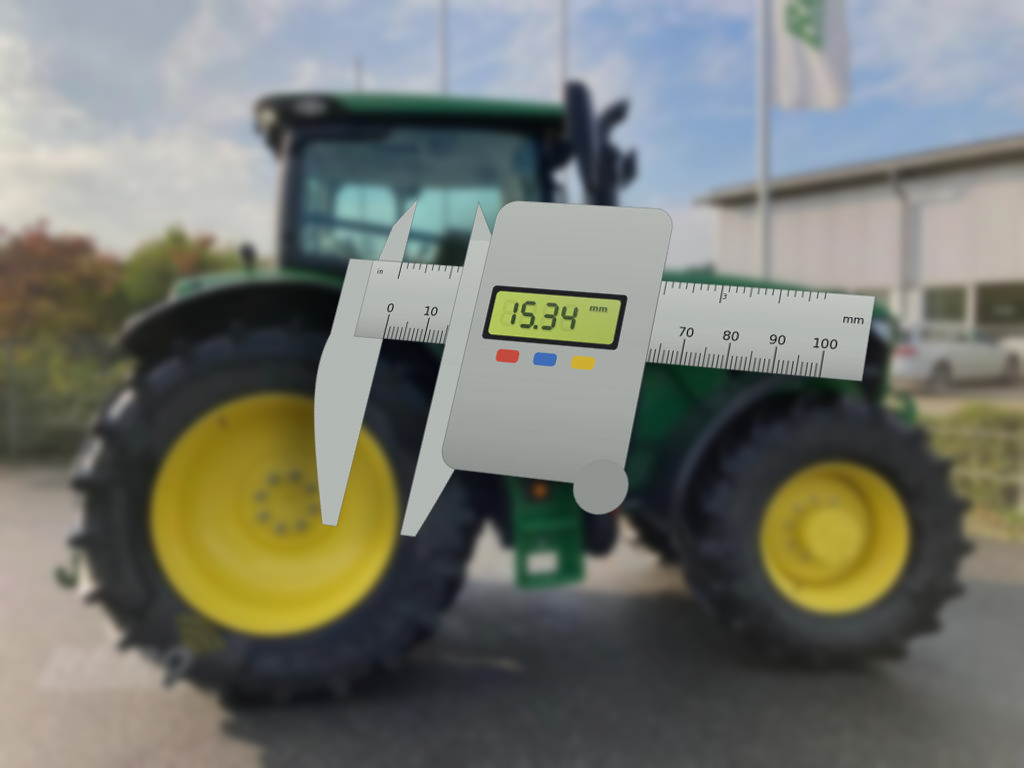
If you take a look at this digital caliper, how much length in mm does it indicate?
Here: 15.34 mm
